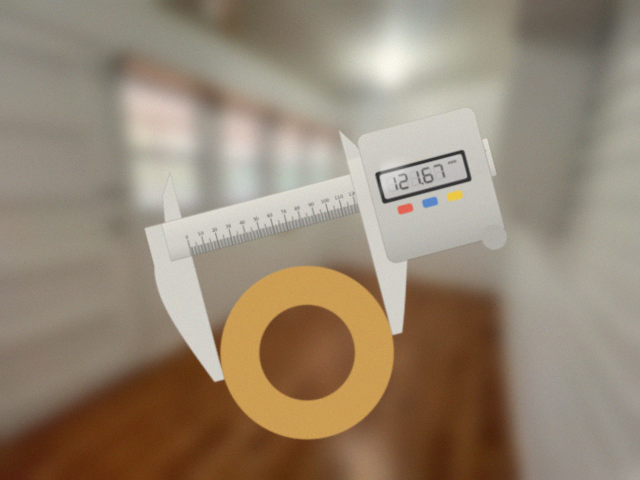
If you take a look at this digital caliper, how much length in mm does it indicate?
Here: 121.67 mm
